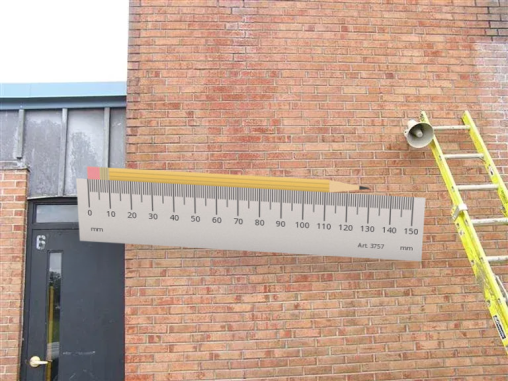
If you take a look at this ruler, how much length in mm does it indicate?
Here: 130 mm
